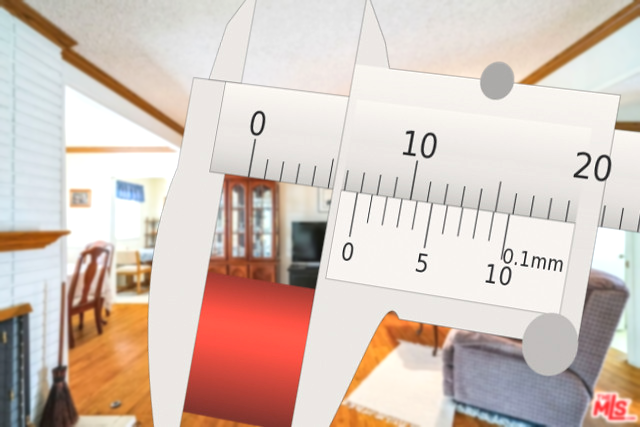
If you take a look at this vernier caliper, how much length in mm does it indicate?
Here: 6.8 mm
